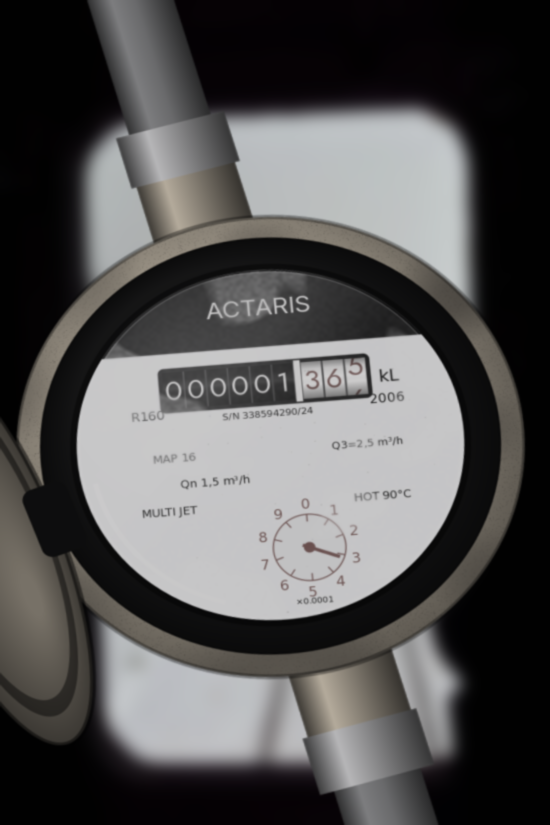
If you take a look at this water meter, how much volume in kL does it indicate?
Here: 1.3653 kL
